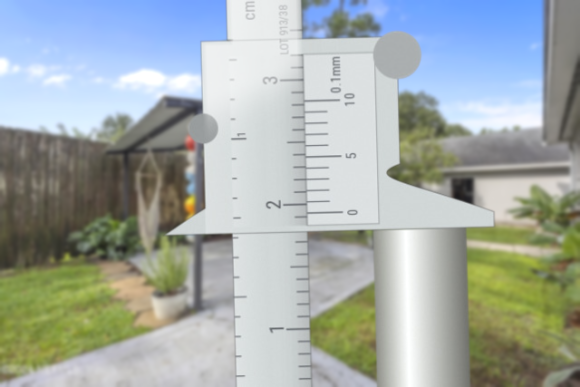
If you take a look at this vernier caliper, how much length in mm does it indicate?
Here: 19.3 mm
